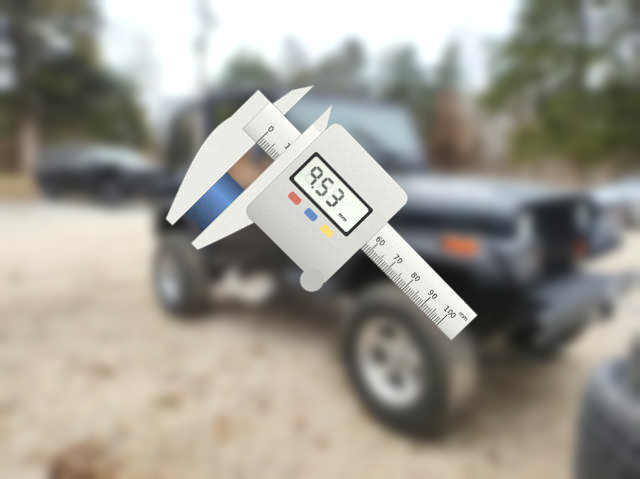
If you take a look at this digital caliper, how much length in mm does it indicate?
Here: 9.53 mm
